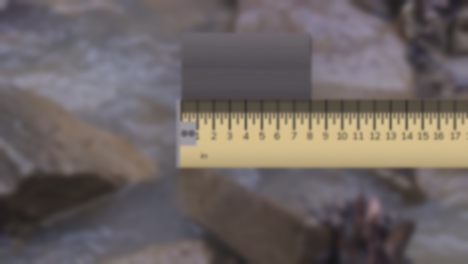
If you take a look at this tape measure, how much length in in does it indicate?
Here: 8 in
